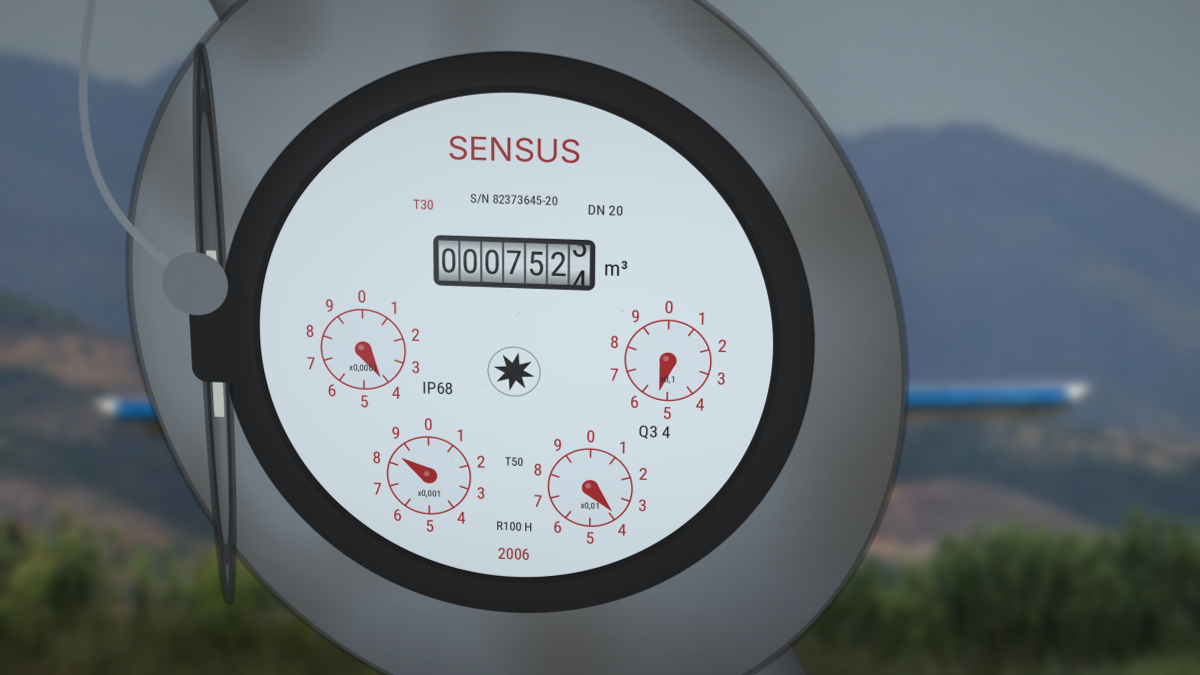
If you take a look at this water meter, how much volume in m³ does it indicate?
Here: 7523.5384 m³
